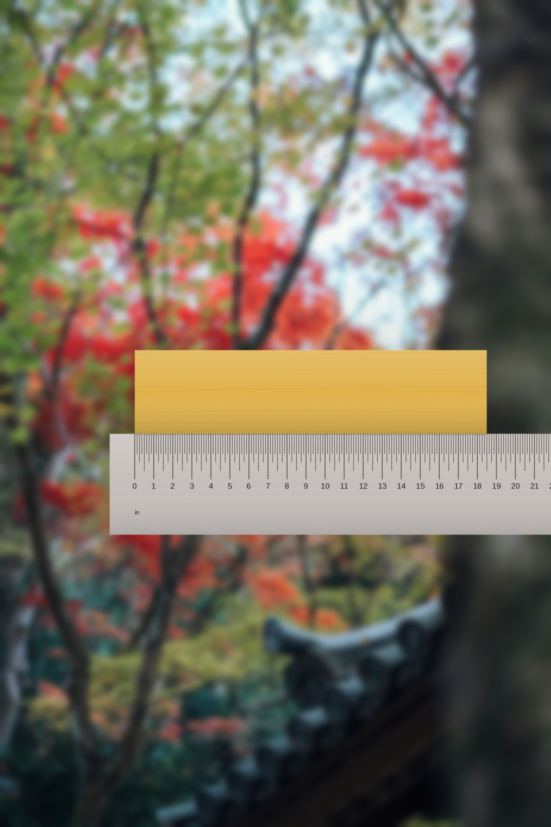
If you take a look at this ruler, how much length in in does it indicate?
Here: 18.5 in
